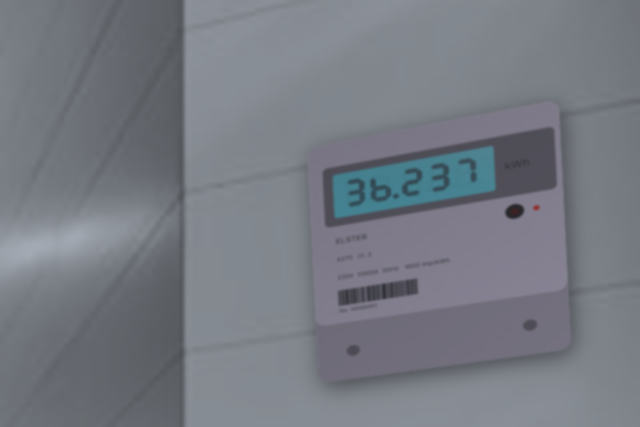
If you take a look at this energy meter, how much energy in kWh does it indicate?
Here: 36.237 kWh
